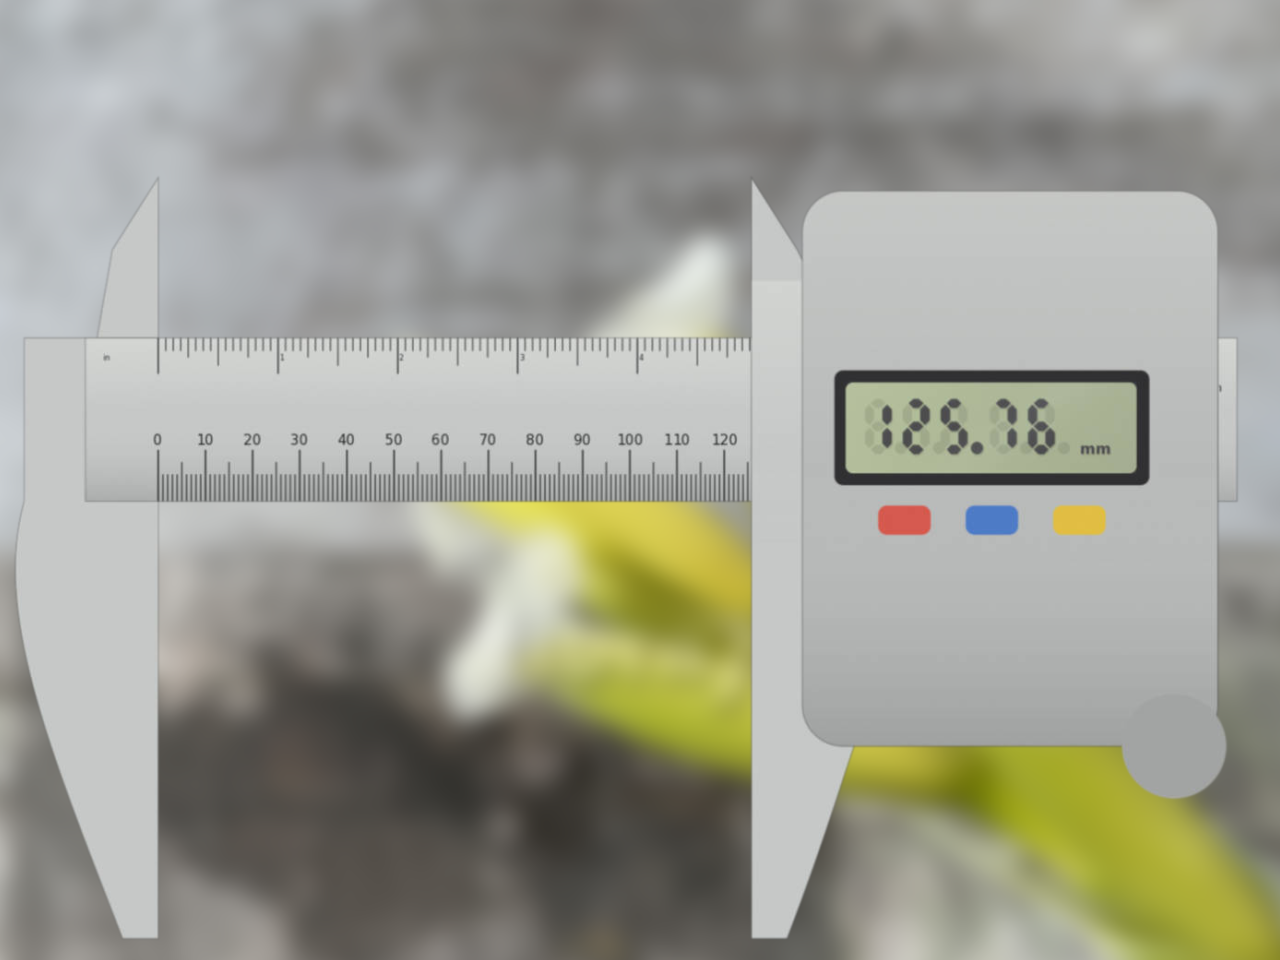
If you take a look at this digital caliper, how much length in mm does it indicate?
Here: 125.76 mm
